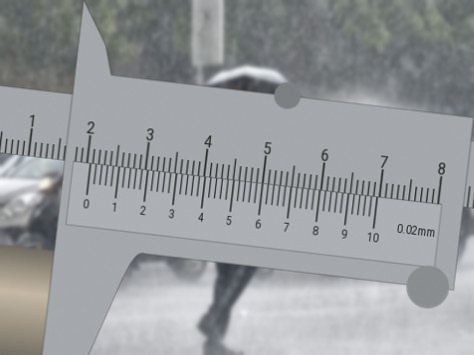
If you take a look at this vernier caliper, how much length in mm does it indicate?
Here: 20.6 mm
